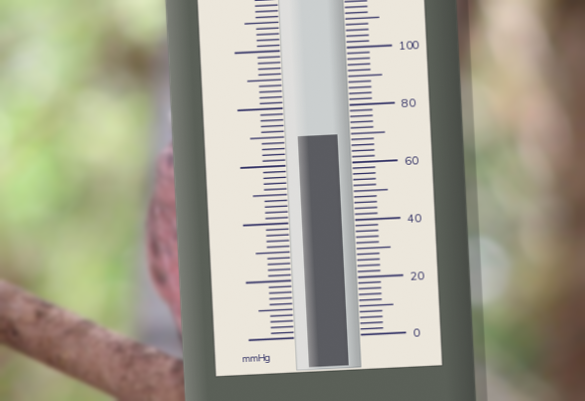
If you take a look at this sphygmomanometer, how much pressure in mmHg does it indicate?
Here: 70 mmHg
